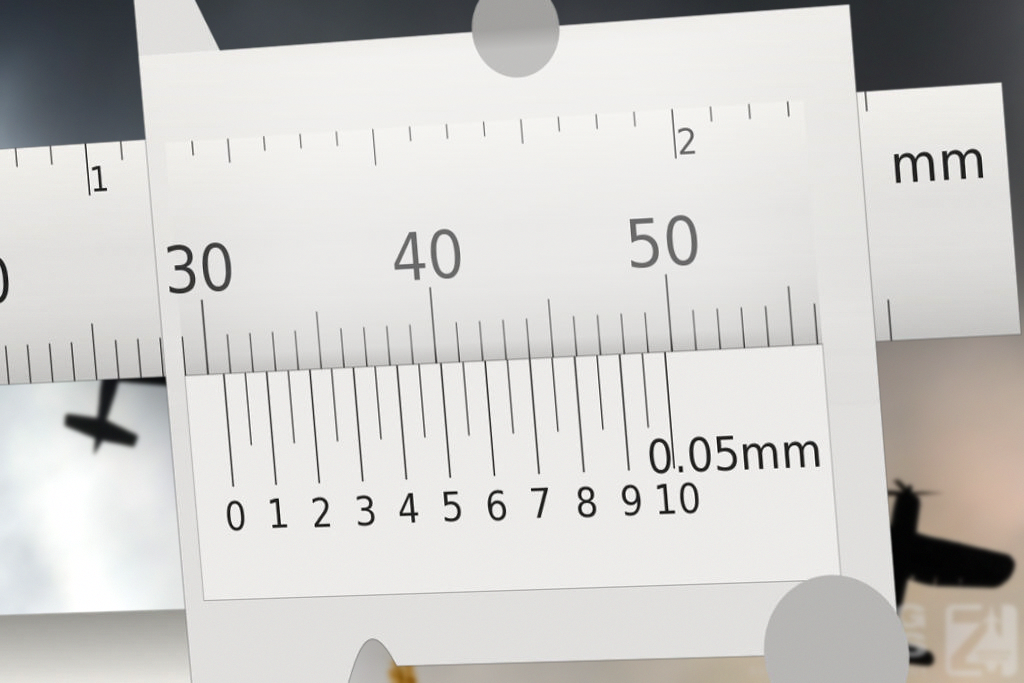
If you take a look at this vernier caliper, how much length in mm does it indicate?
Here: 30.7 mm
